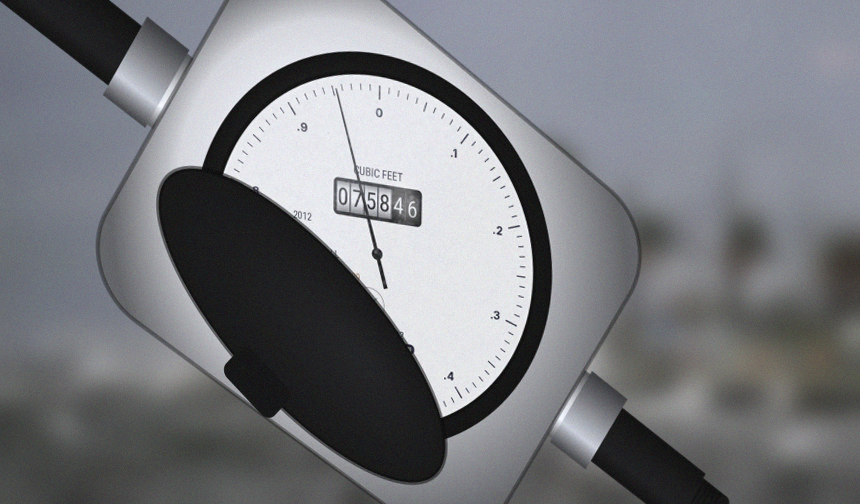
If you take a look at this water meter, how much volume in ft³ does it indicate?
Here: 75845.95 ft³
